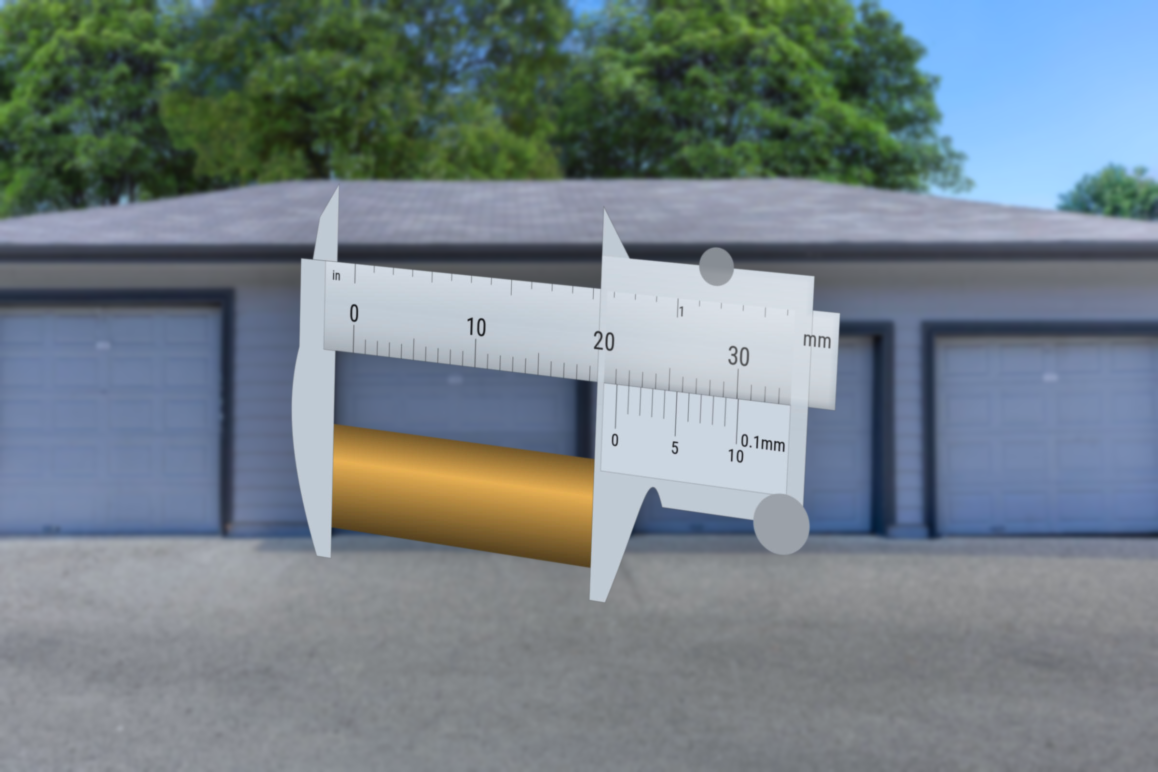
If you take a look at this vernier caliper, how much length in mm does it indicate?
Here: 21.1 mm
